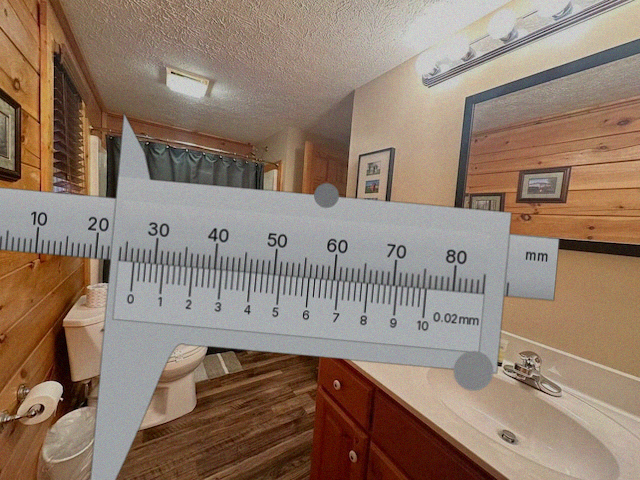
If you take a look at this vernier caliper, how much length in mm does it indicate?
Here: 26.4 mm
